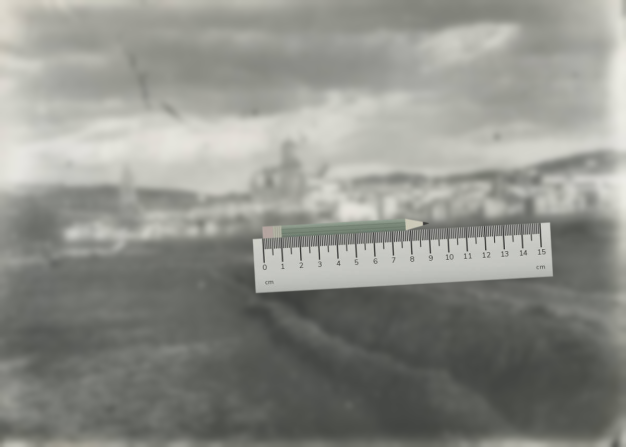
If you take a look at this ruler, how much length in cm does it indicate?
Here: 9 cm
